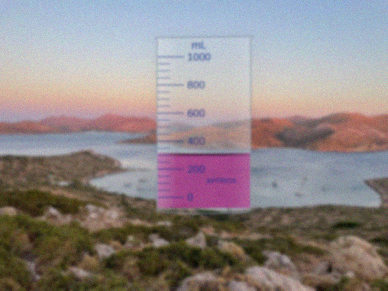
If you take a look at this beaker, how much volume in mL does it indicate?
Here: 300 mL
